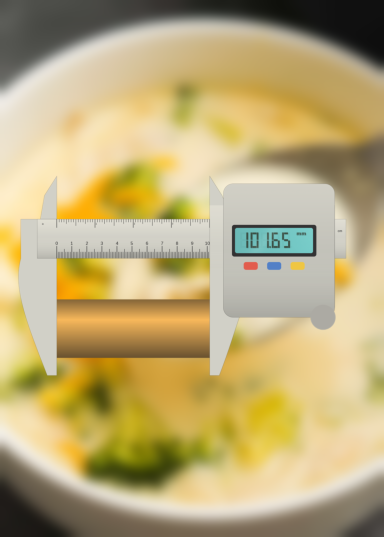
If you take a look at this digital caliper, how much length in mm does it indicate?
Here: 101.65 mm
